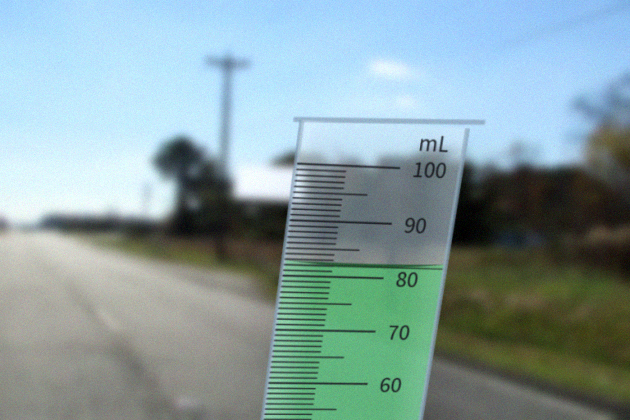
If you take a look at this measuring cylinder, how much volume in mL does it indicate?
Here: 82 mL
